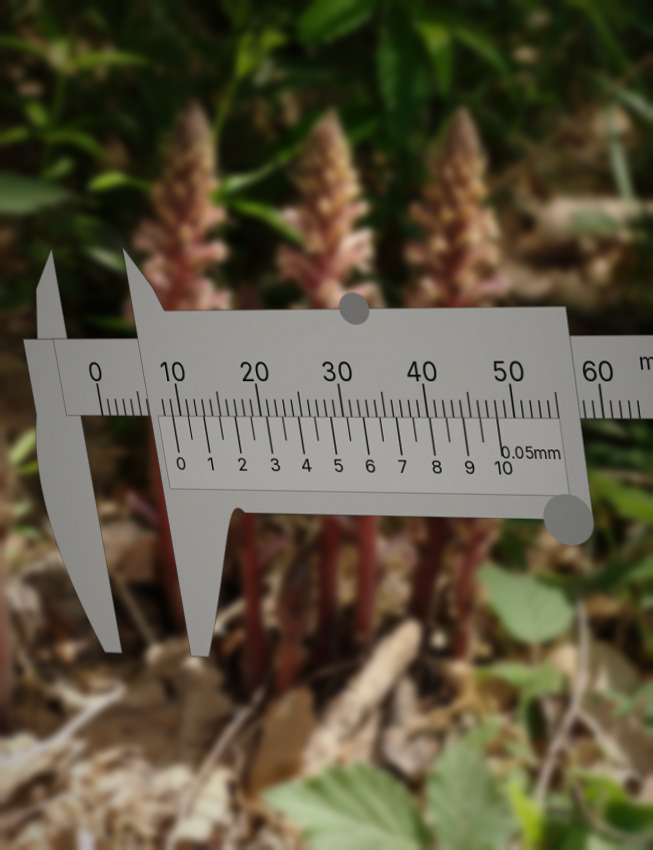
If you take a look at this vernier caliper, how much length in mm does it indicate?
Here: 9.0 mm
